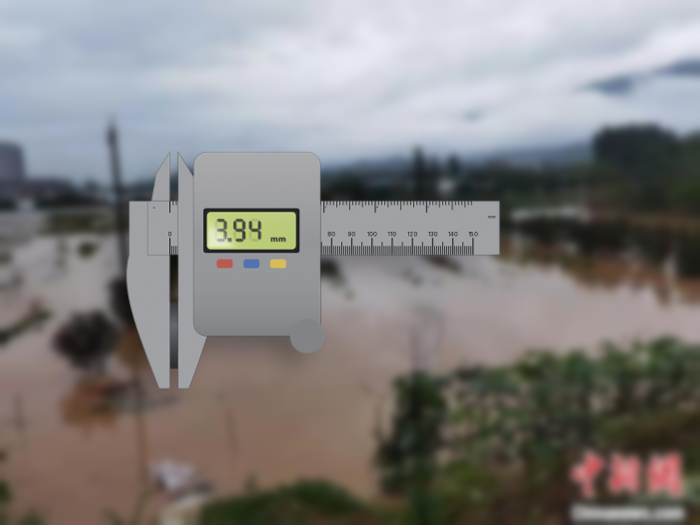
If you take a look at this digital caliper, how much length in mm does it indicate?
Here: 3.94 mm
